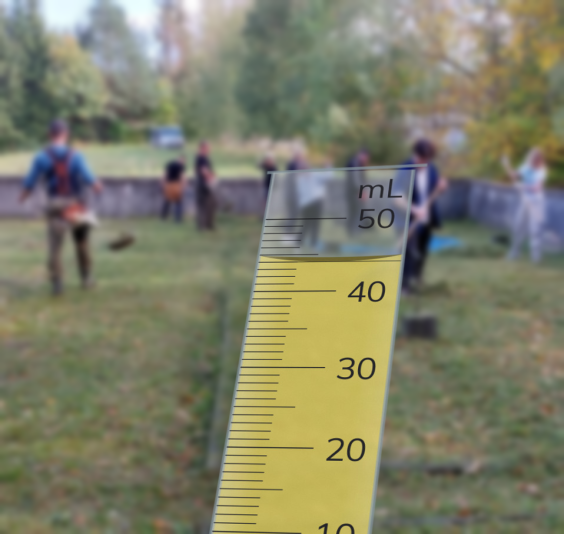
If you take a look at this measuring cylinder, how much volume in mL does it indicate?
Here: 44 mL
